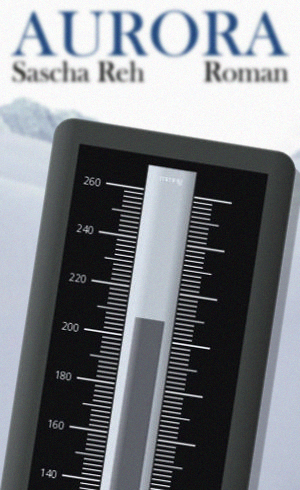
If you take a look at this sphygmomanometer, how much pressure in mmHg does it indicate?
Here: 208 mmHg
